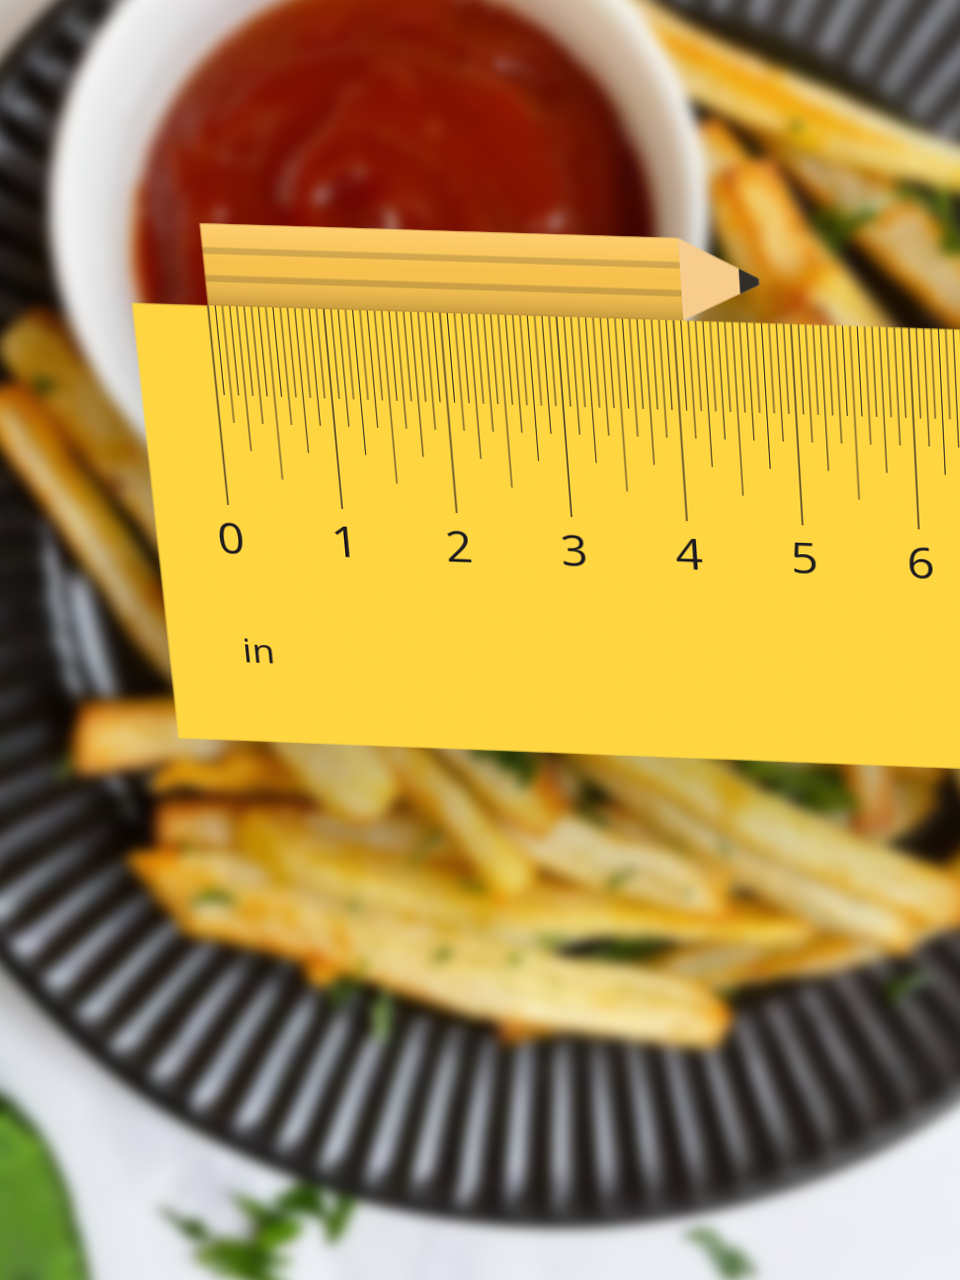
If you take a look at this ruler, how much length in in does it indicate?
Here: 4.75 in
